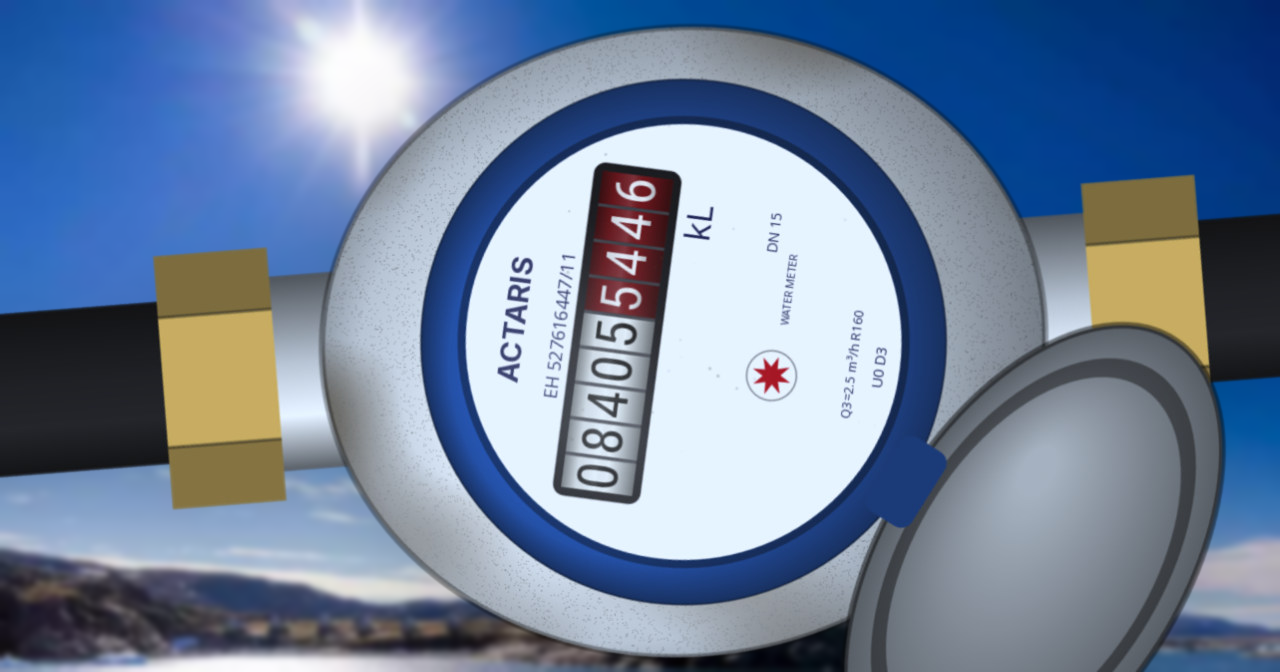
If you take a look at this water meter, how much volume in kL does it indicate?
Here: 8405.5446 kL
